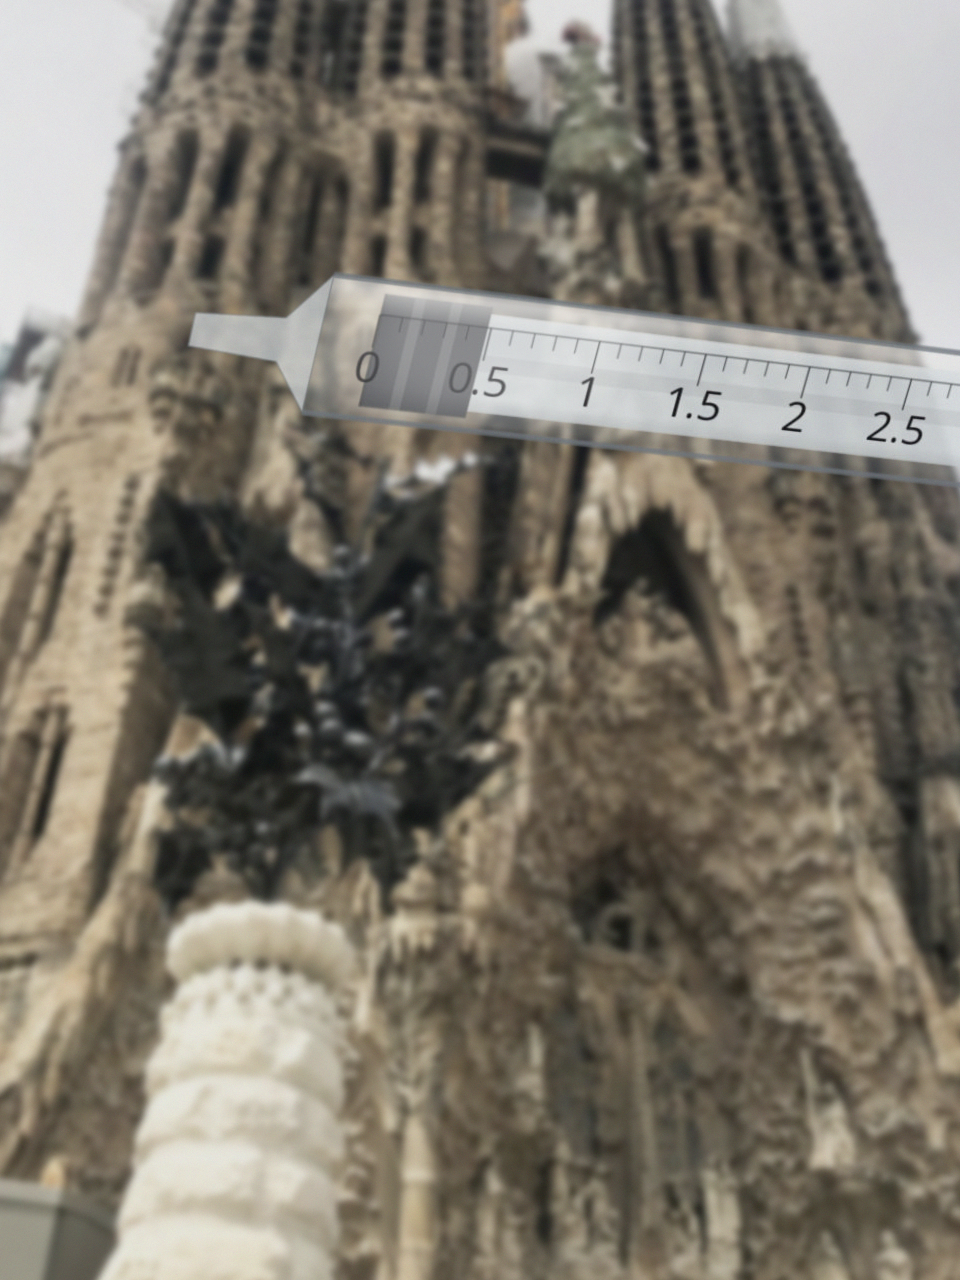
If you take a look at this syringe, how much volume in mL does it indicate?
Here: 0 mL
